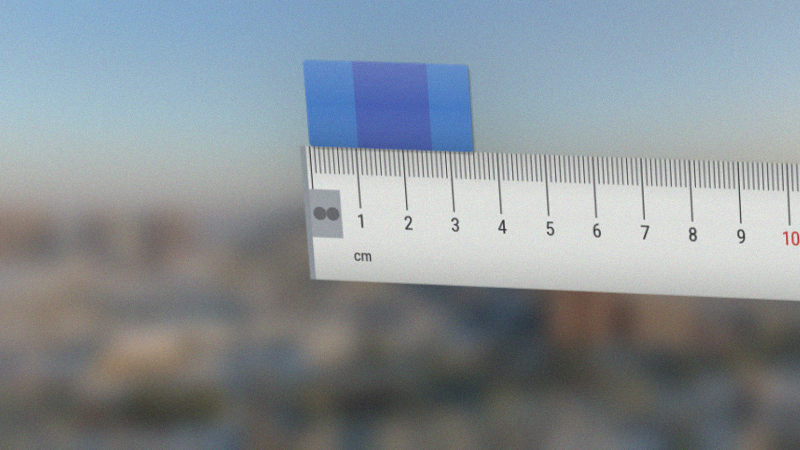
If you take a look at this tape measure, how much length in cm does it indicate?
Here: 3.5 cm
